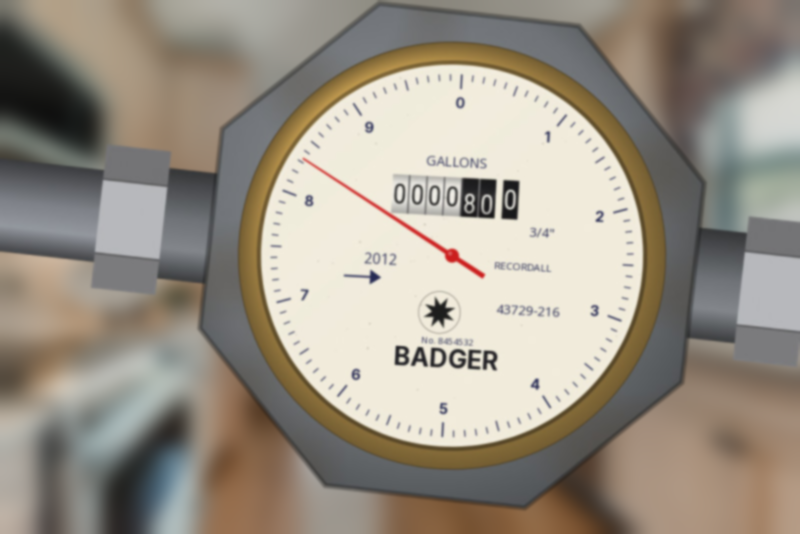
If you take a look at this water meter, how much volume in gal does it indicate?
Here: 798.3 gal
